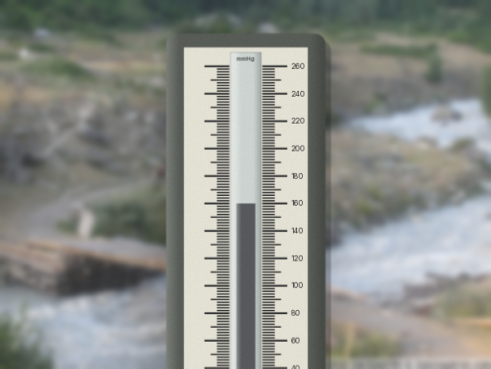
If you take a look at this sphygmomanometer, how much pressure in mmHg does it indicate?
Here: 160 mmHg
